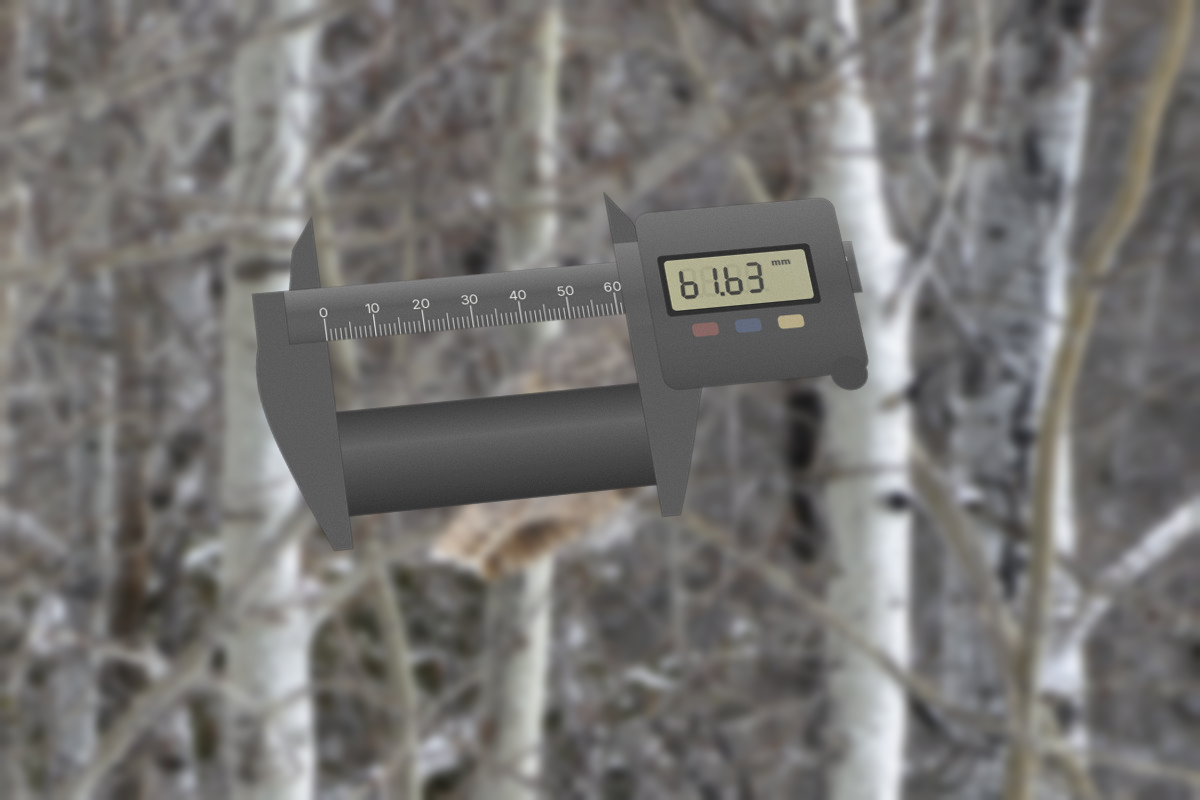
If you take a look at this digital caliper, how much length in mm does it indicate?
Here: 61.63 mm
